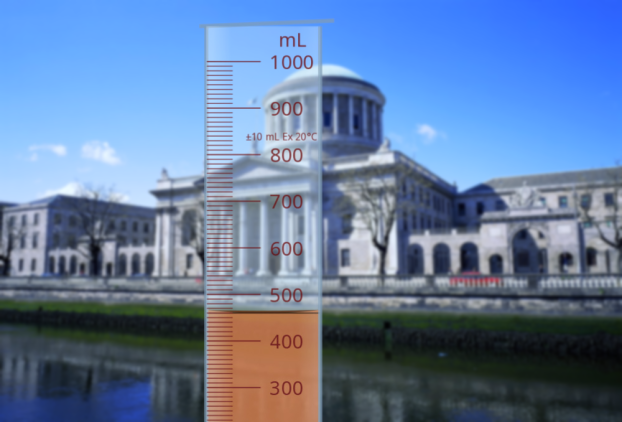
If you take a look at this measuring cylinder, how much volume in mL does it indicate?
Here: 460 mL
